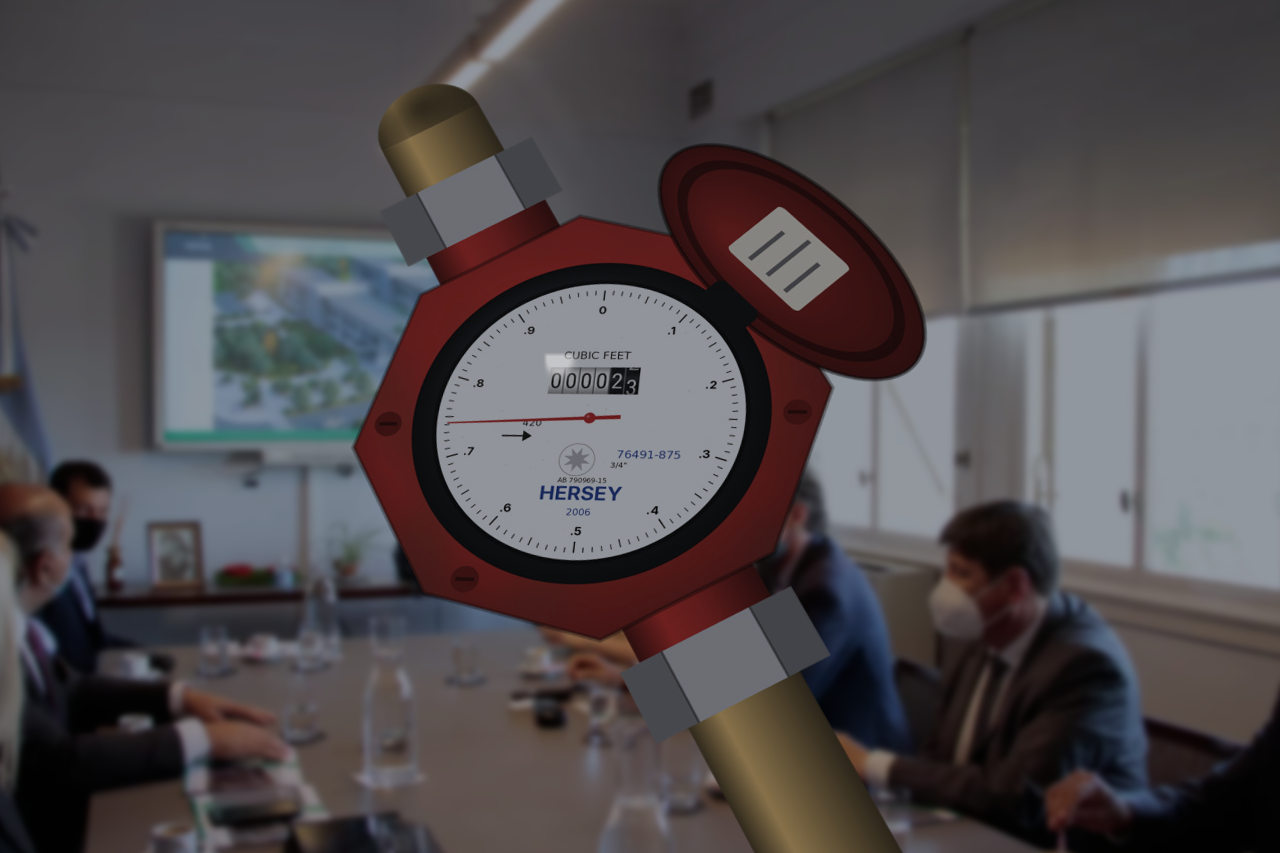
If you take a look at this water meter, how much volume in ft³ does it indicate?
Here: 22.74 ft³
